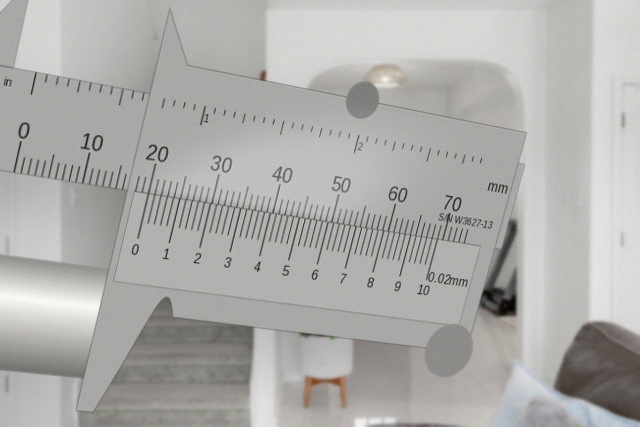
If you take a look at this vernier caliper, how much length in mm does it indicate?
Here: 20.0 mm
